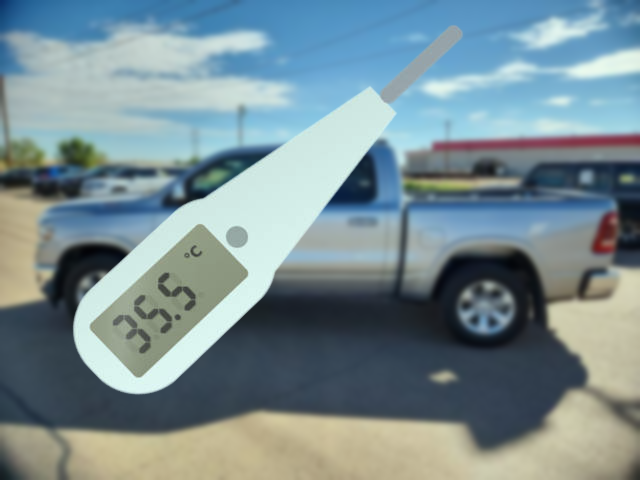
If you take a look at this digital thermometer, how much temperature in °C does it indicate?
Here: 35.5 °C
